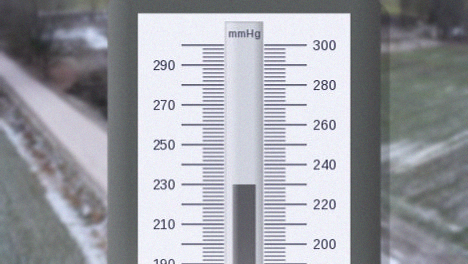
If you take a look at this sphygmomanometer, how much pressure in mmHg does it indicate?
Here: 230 mmHg
